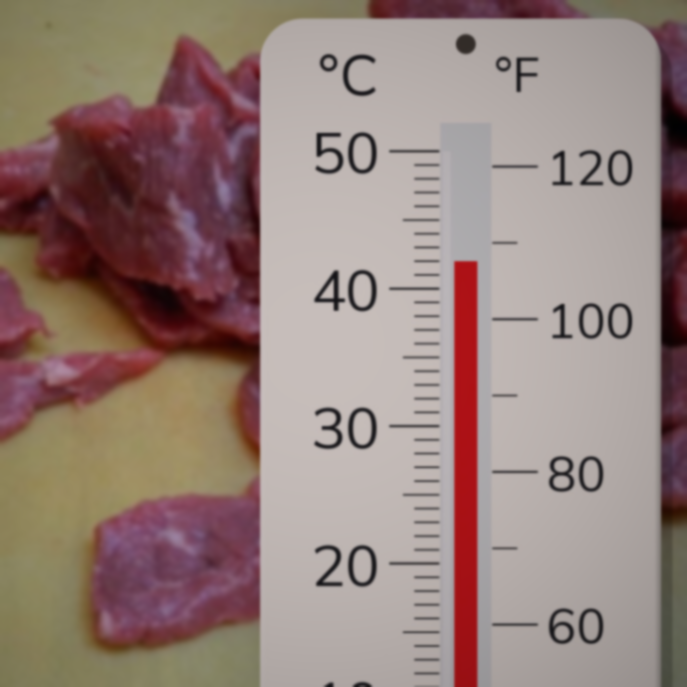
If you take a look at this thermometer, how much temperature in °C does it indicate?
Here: 42 °C
